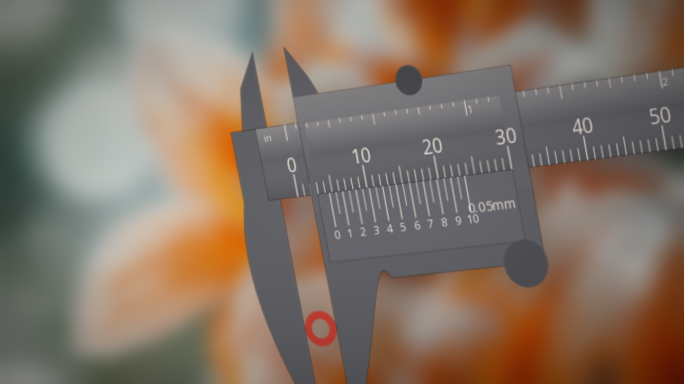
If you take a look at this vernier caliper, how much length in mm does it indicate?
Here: 4.6 mm
